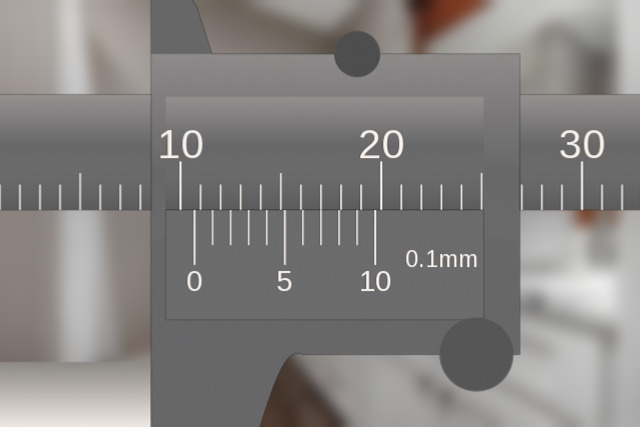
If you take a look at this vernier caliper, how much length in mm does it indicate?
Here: 10.7 mm
